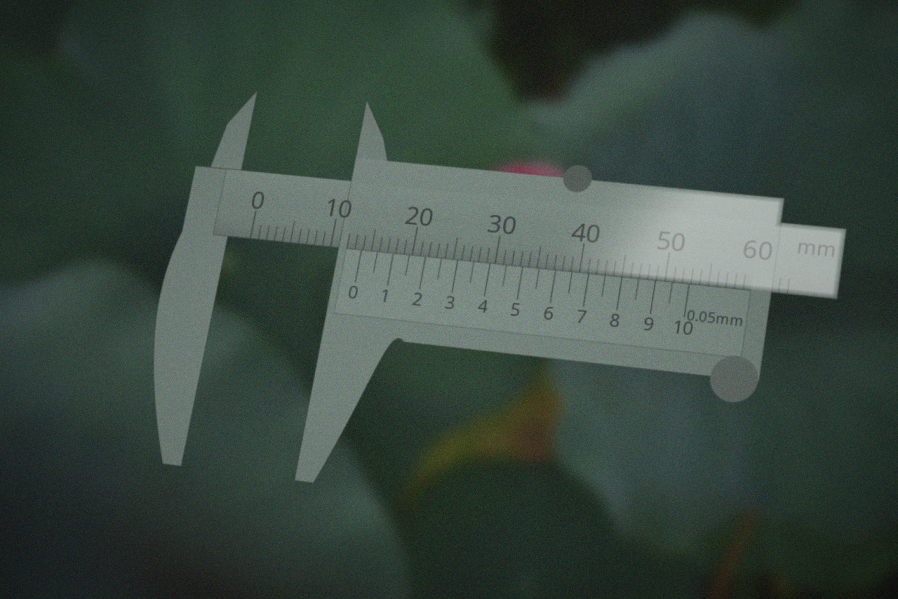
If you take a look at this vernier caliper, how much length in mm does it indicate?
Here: 13.8 mm
